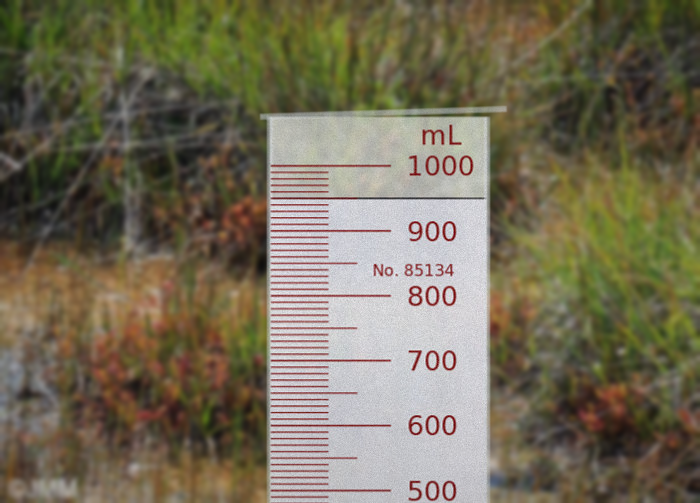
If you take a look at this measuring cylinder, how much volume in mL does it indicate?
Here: 950 mL
